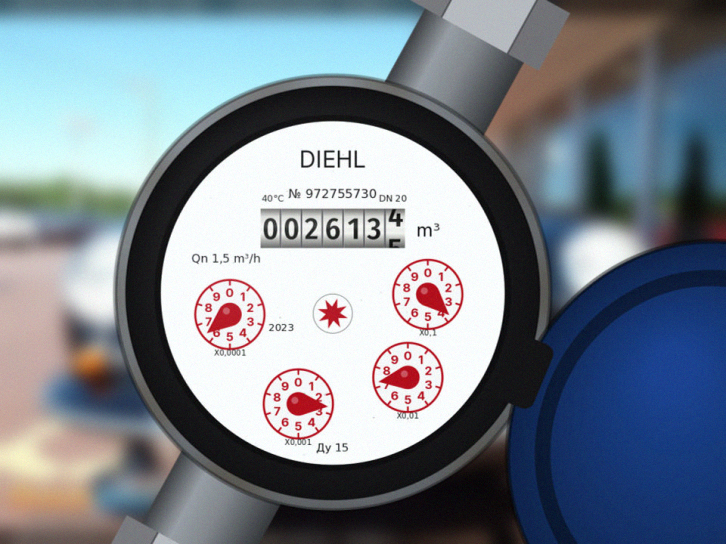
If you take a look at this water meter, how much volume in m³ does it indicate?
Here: 26134.3726 m³
